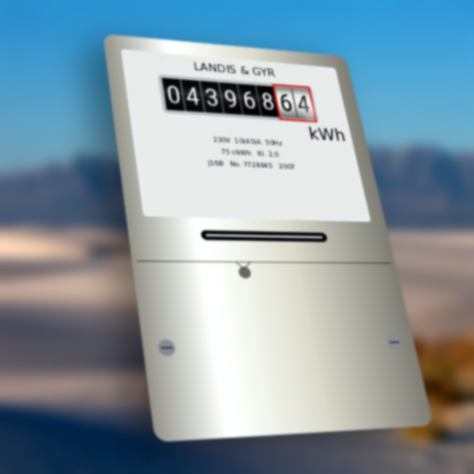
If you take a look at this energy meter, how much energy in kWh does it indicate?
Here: 43968.64 kWh
